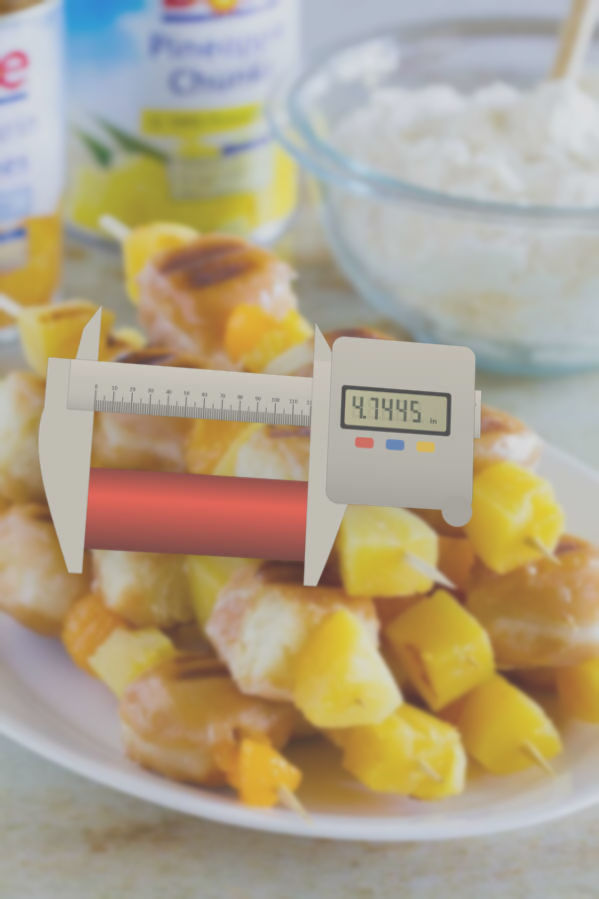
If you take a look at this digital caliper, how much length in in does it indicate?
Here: 4.7445 in
